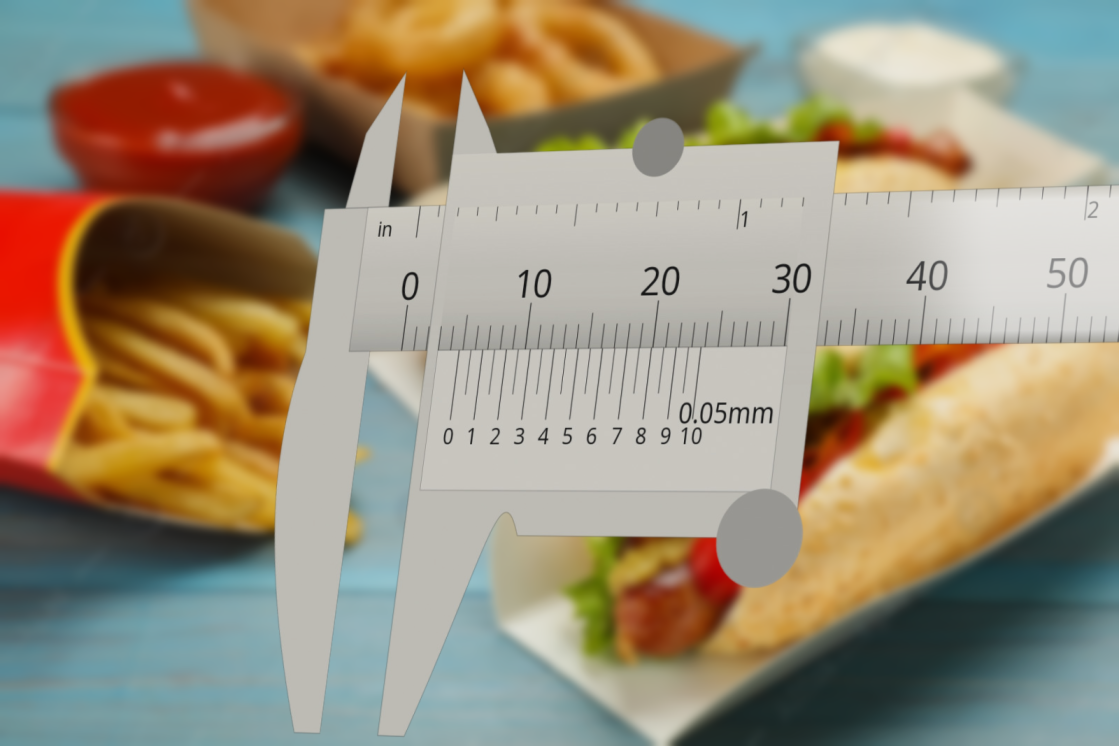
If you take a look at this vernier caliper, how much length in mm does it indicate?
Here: 4.7 mm
